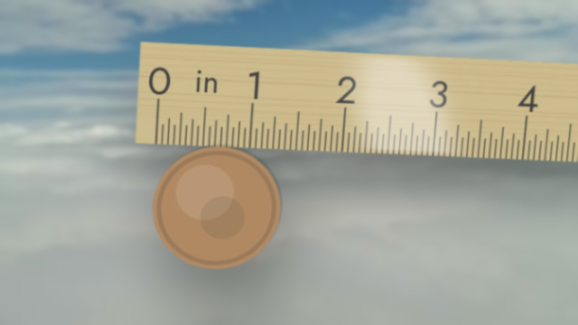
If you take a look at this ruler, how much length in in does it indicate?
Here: 1.375 in
